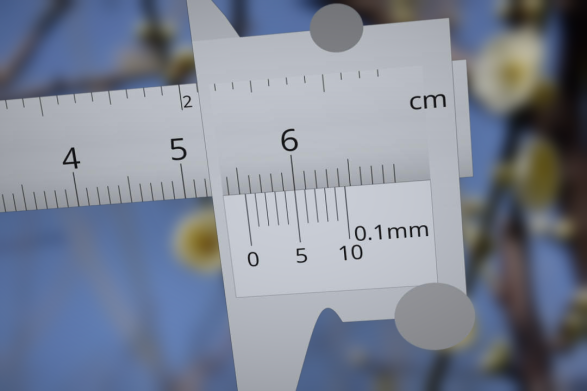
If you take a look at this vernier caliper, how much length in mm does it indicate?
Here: 55.5 mm
